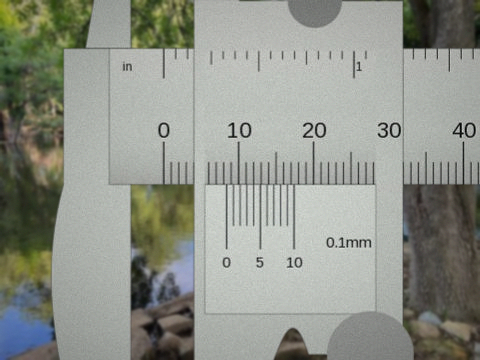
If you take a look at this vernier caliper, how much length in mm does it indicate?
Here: 8.4 mm
